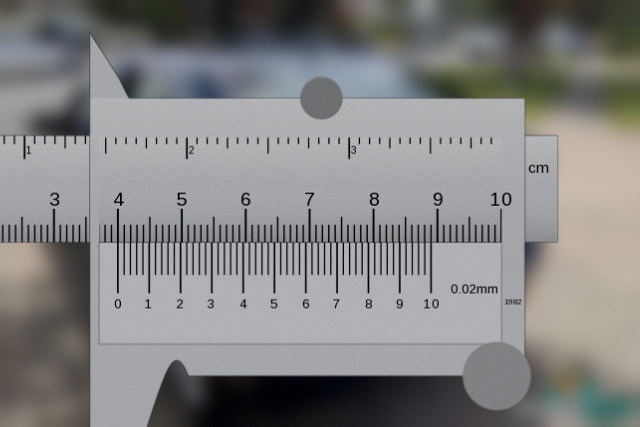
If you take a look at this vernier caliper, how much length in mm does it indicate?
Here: 40.0 mm
